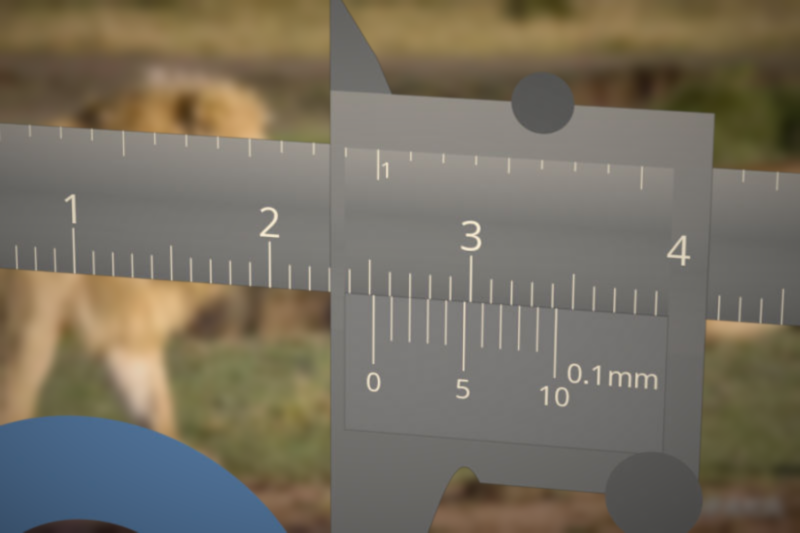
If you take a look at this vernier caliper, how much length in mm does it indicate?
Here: 25.2 mm
